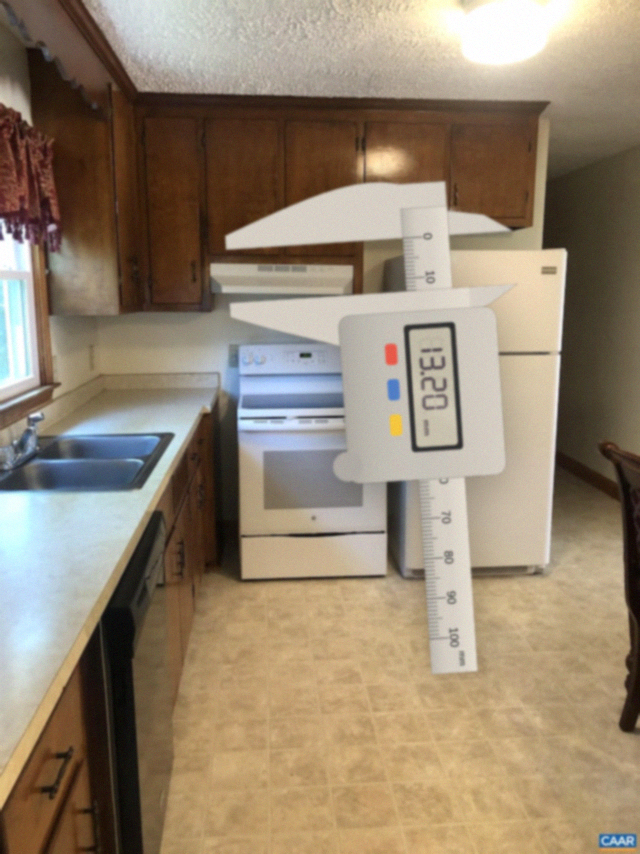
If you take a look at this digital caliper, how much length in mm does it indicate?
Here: 13.20 mm
